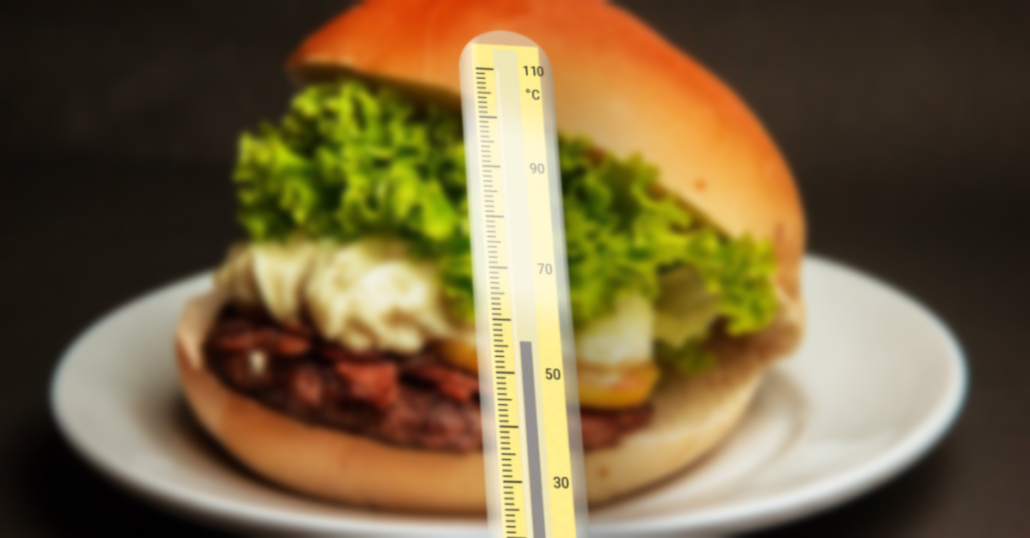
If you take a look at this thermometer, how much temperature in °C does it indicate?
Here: 56 °C
